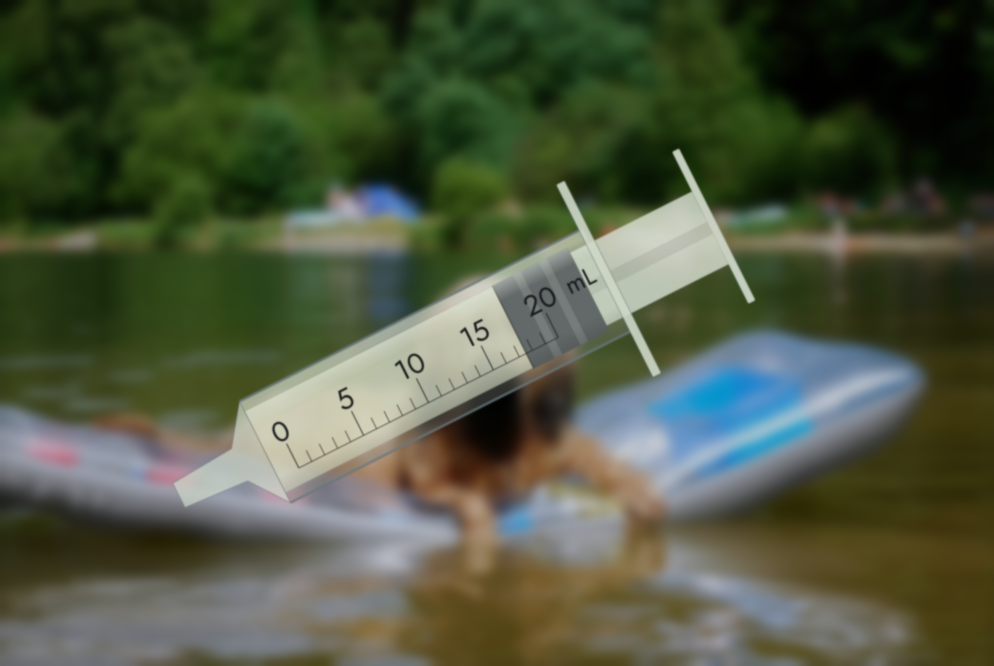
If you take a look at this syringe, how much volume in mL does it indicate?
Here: 17.5 mL
